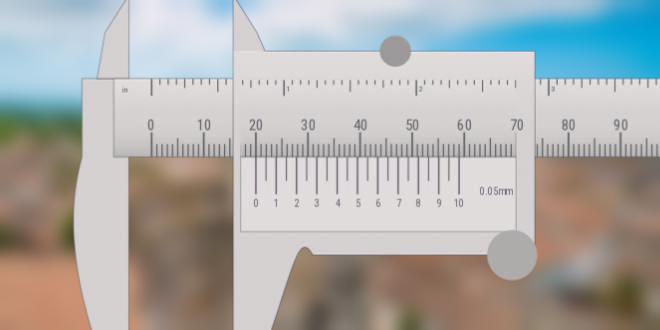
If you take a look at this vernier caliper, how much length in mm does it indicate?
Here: 20.0 mm
